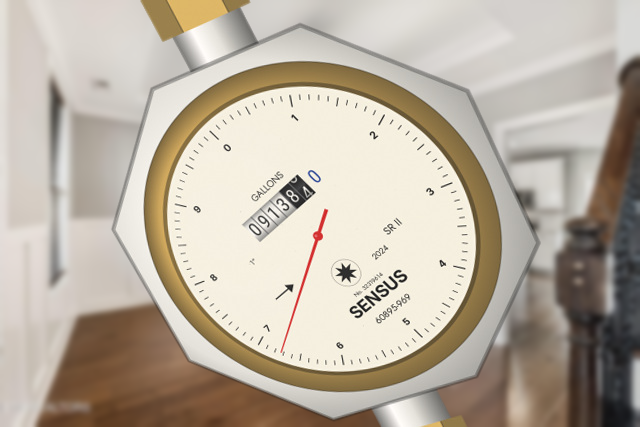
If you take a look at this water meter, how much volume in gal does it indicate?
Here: 913836.7 gal
